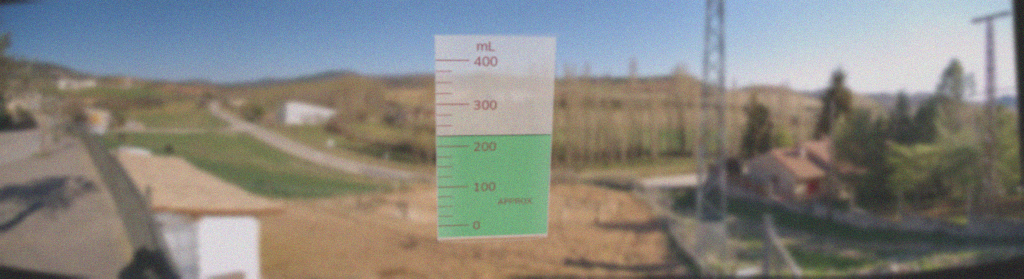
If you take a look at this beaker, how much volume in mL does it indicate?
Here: 225 mL
